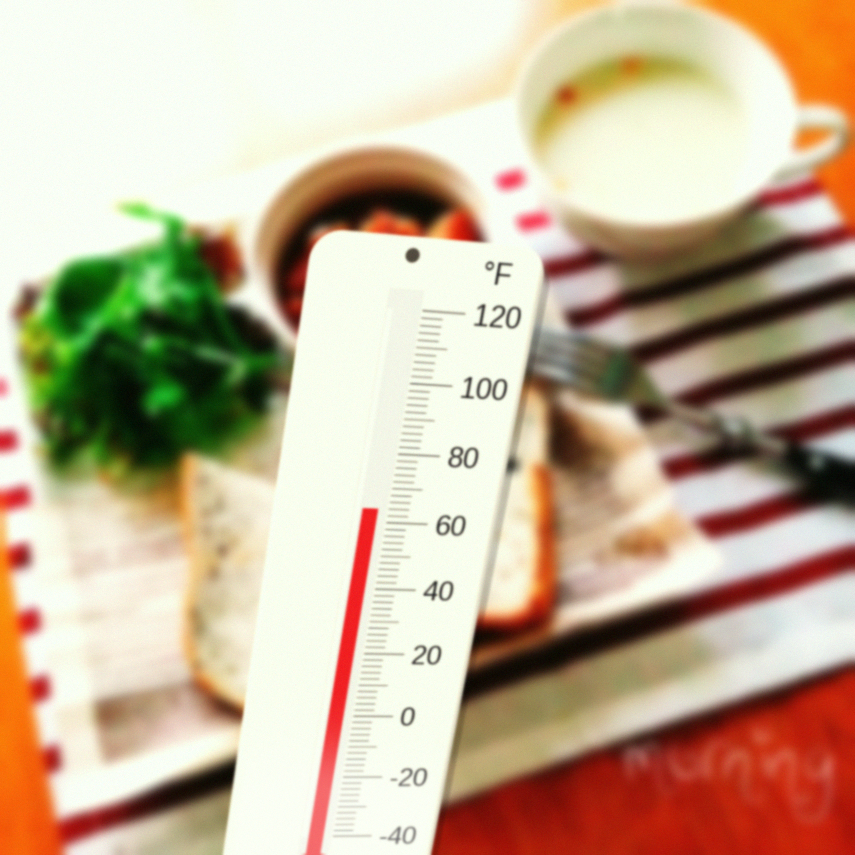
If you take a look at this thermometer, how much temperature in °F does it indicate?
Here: 64 °F
